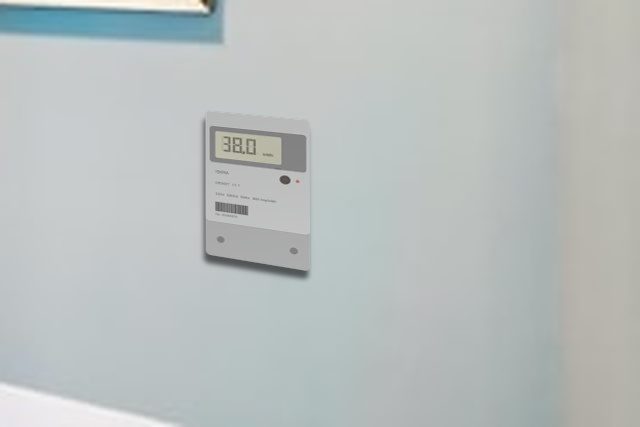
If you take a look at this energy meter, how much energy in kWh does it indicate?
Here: 38.0 kWh
